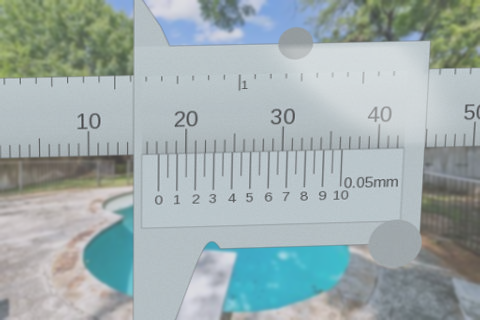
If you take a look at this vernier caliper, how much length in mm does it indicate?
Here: 17.2 mm
